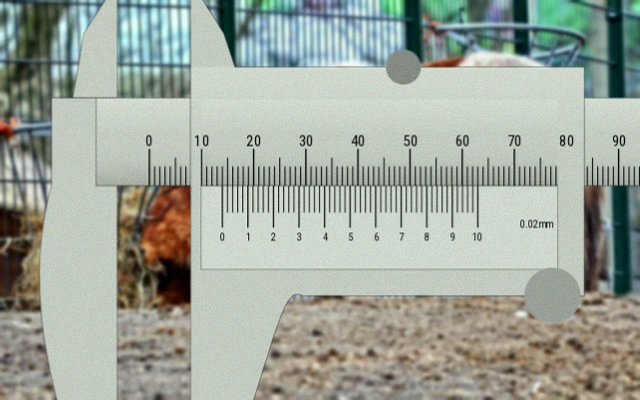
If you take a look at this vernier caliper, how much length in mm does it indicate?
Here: 14.0 mm
